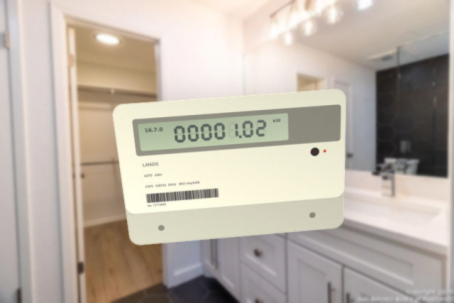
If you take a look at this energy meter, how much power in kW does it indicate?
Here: 1.02 kW
